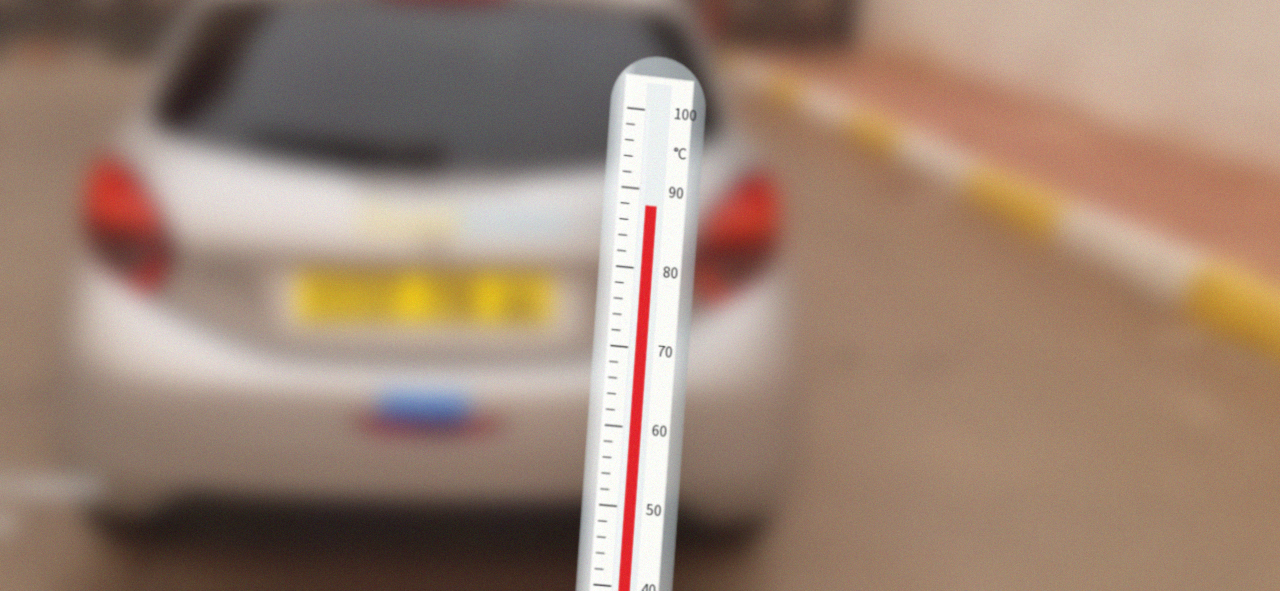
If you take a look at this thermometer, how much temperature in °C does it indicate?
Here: 88 °C
